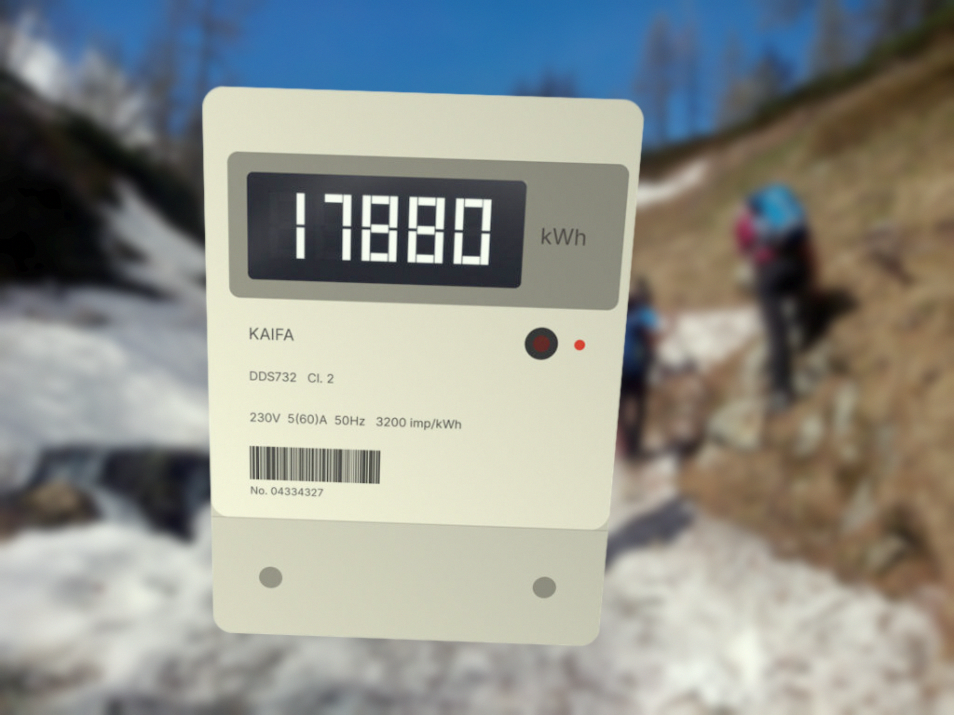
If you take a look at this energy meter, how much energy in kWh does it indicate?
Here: 17880 kWh
